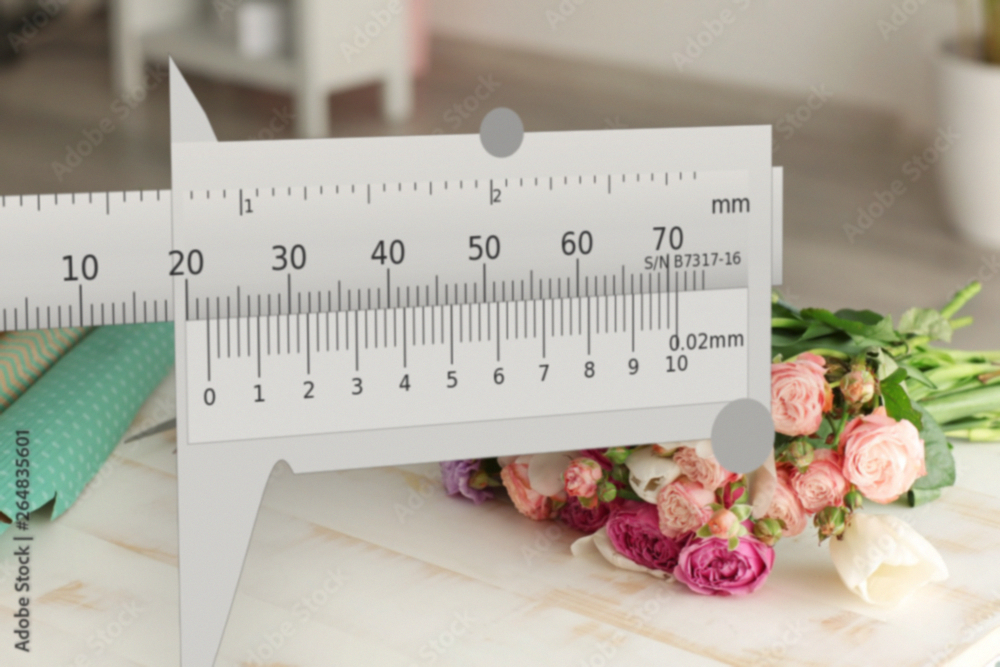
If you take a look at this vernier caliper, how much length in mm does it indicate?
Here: 22.0 mm
